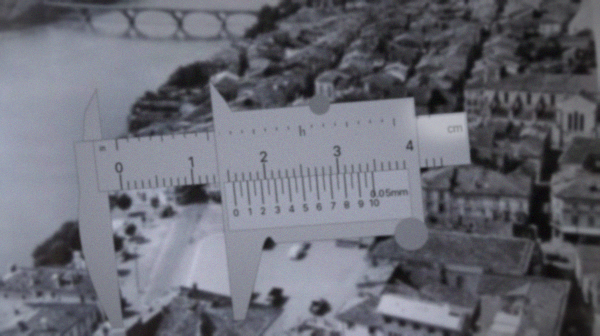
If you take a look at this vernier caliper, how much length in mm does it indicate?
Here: 15.6 mm
